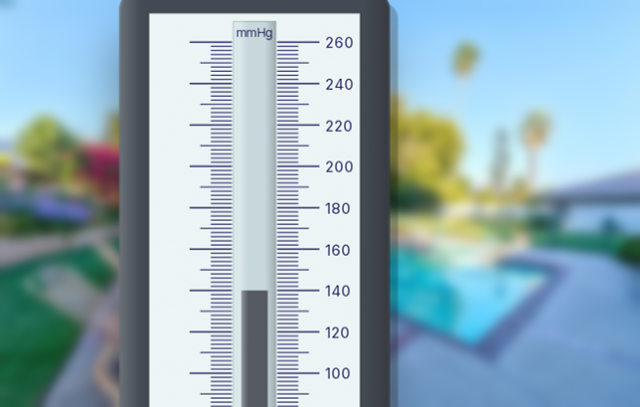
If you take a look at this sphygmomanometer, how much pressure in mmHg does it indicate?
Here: 140 mmHg
